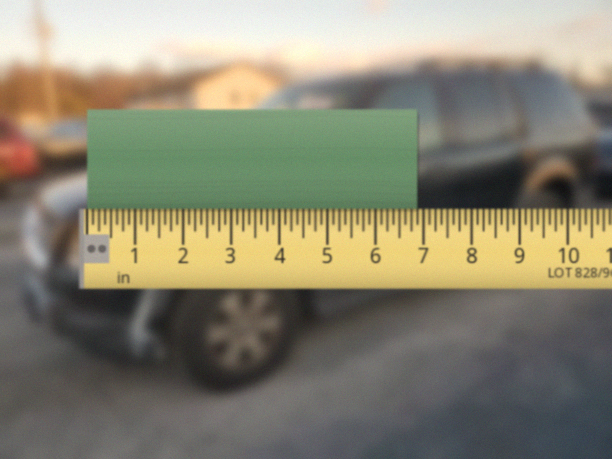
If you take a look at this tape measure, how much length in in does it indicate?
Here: 6.875 in
